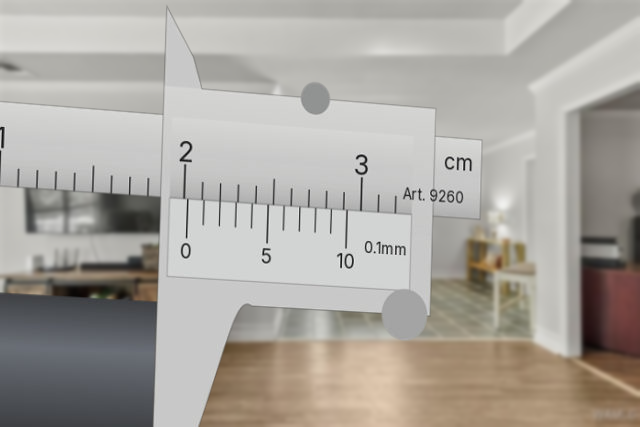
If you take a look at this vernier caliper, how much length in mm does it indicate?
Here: 20.2 mm
